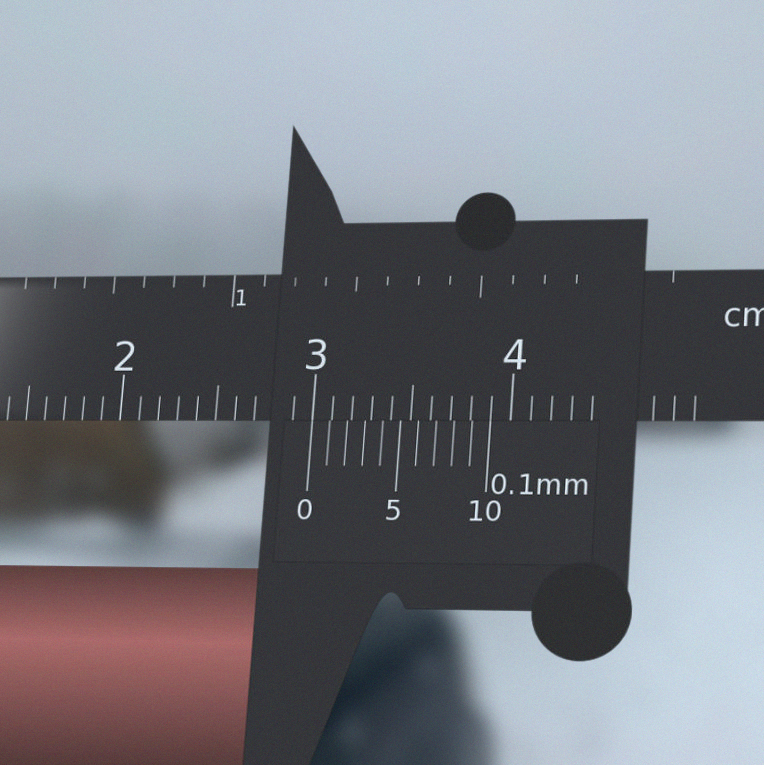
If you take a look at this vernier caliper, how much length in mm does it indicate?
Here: 30.0 mm
